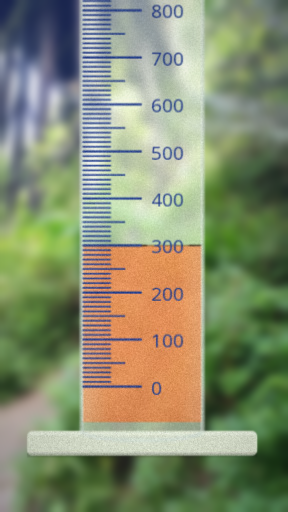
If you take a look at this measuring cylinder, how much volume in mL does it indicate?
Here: 300 mL
